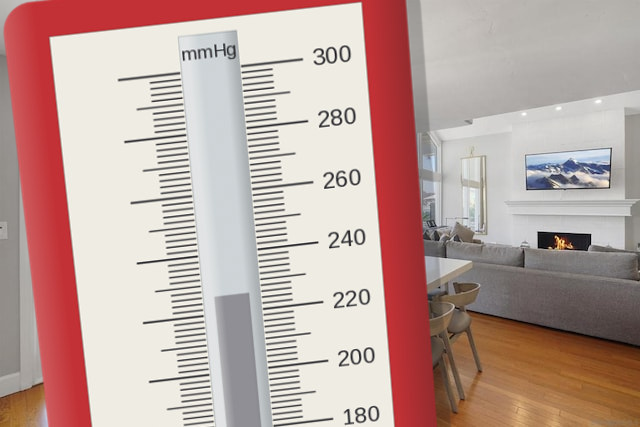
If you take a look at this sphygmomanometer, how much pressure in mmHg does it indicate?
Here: 226 mmHg
